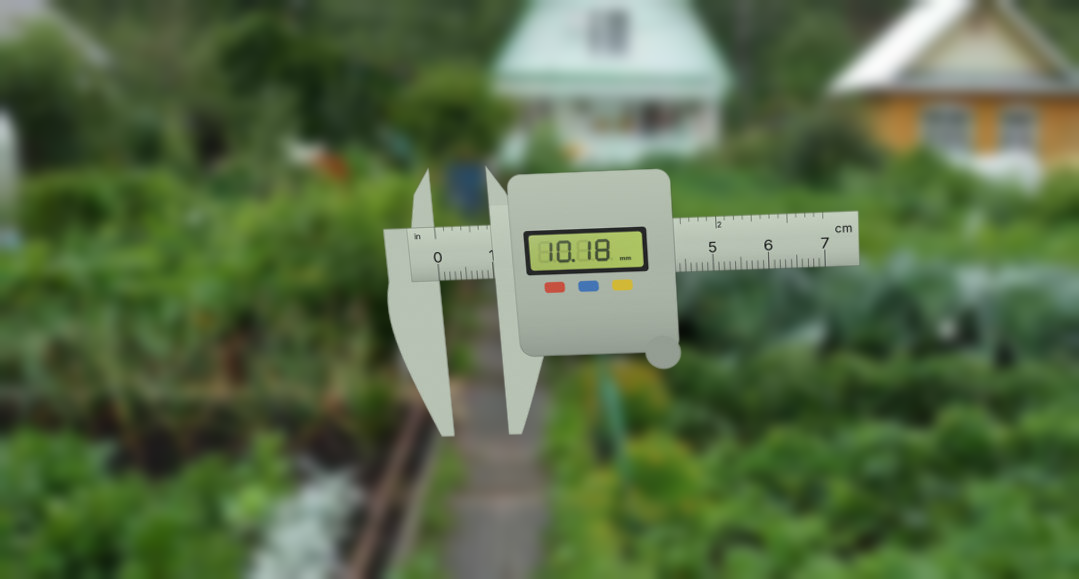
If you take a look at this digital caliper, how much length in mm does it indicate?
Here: 10.18 mm
